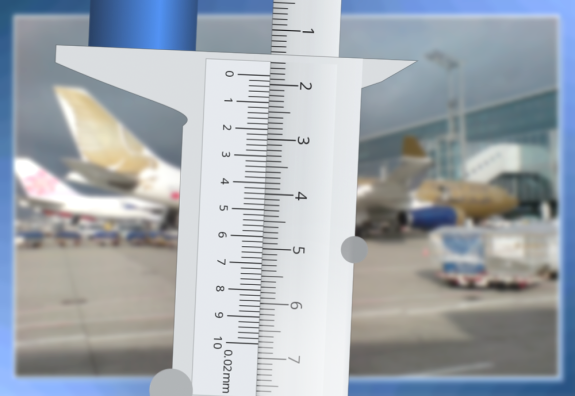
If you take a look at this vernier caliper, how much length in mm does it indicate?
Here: 18.4 mm
